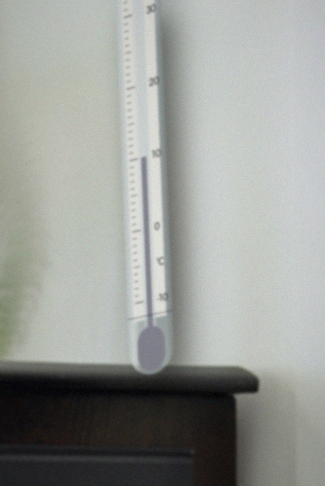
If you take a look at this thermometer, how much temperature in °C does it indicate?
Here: 10 °C
